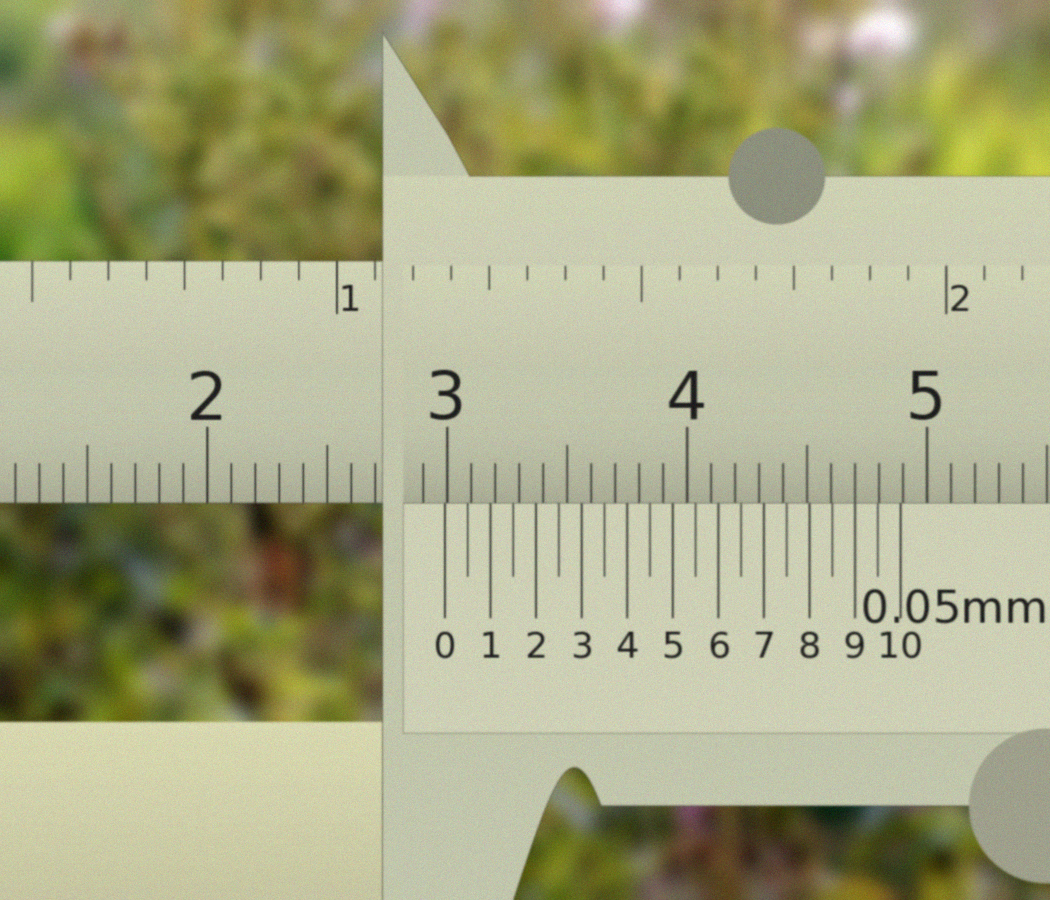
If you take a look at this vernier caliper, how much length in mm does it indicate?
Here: 29.9 mm
